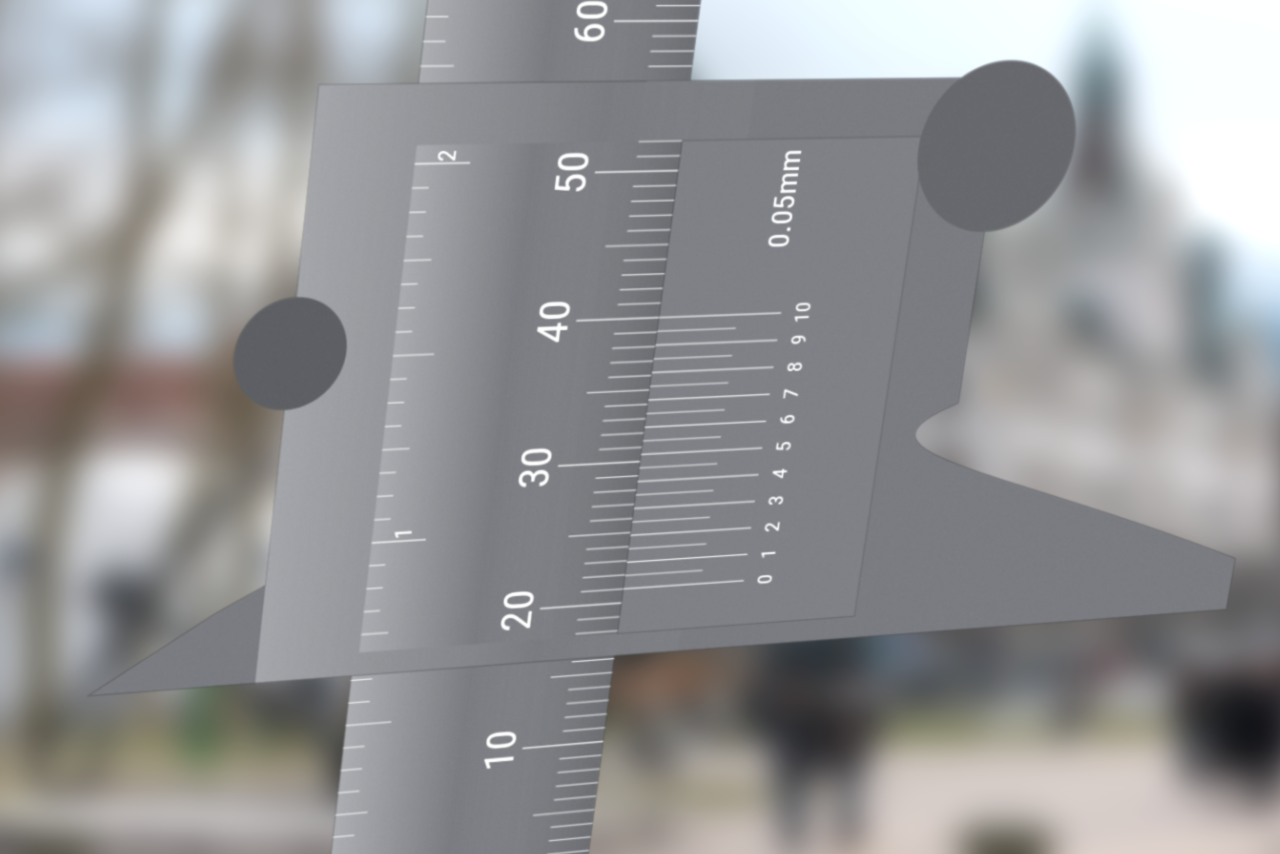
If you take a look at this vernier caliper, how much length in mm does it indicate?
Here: 21.0 mm
